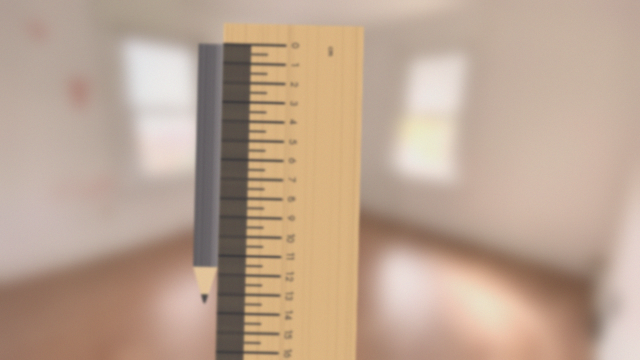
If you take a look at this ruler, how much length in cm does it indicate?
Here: 13.5 cm
